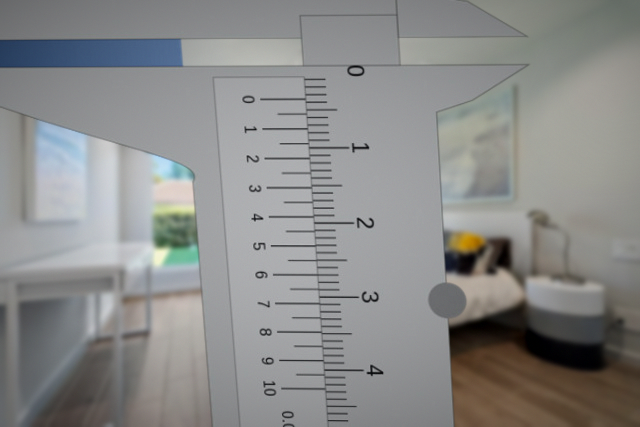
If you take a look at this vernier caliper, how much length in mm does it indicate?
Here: 3.6 mm
